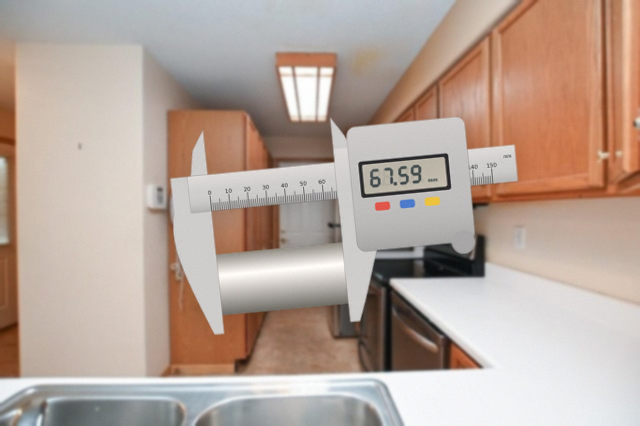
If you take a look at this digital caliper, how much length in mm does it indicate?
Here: 67.59 mm
